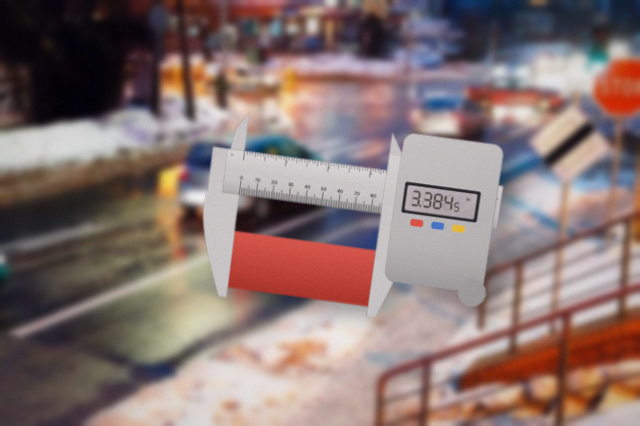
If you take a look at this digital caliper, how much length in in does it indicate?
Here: 3.3845 in
